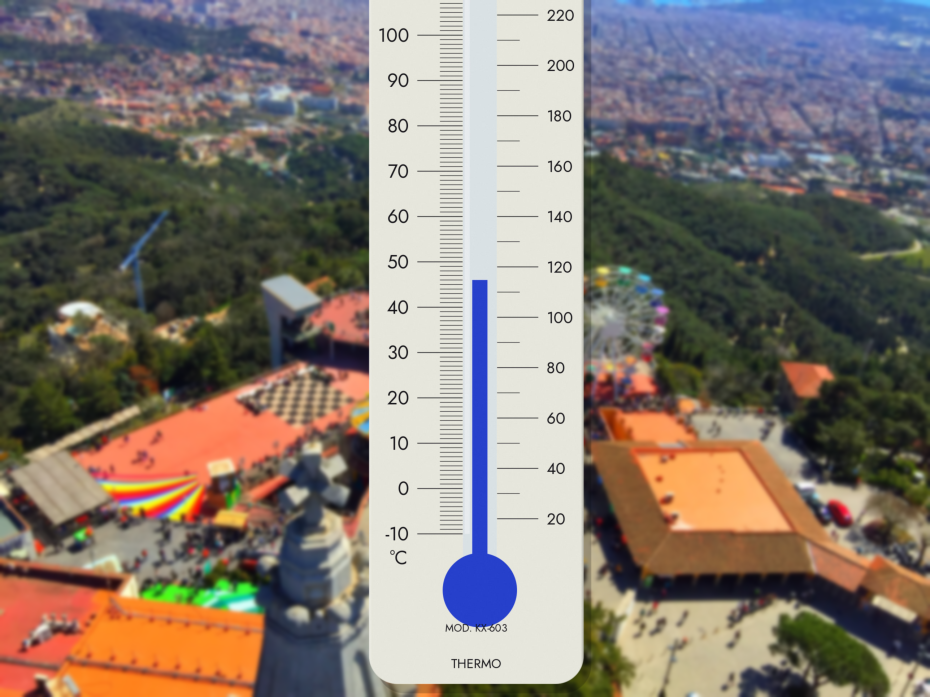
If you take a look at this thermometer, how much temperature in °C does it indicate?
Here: 46 °C
